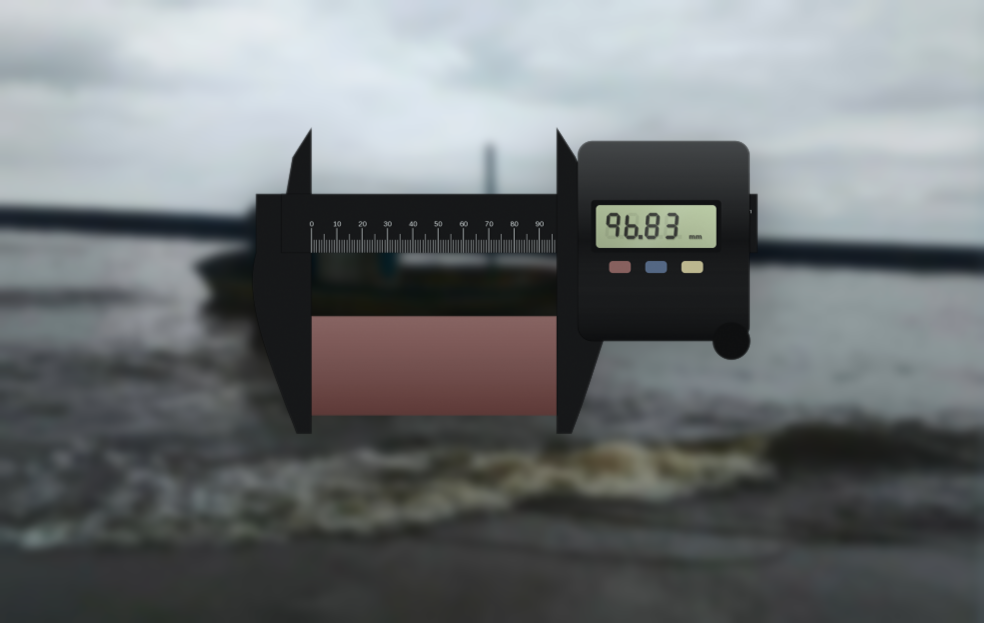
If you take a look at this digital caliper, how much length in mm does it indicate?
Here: 96.83 mm
